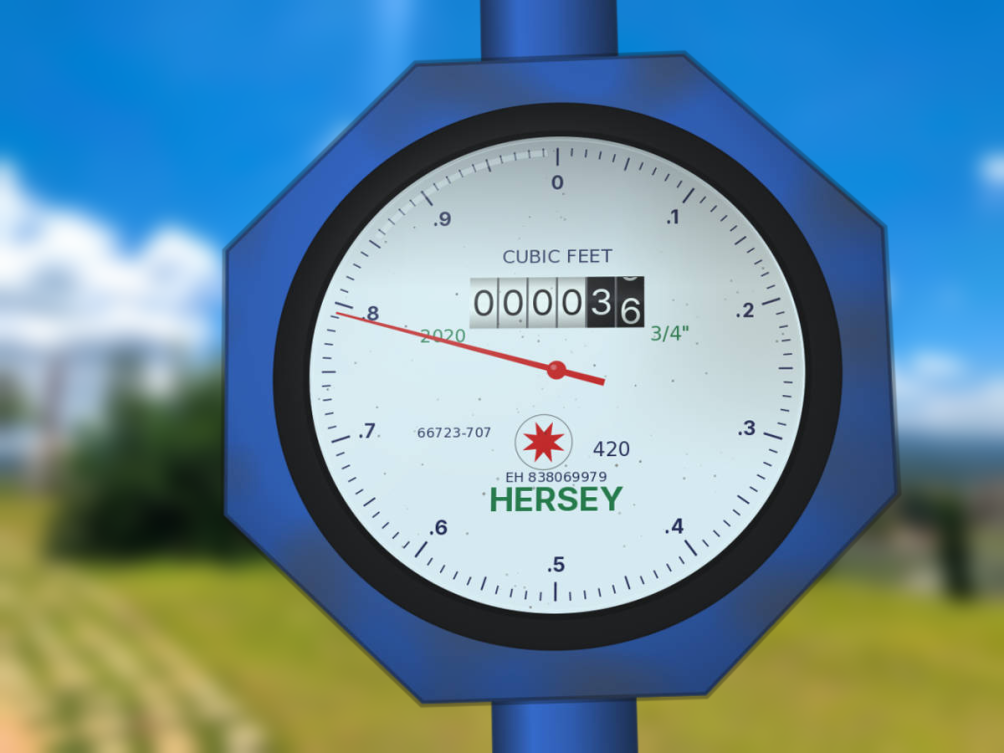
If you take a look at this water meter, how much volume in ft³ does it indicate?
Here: 35.79 ft³
